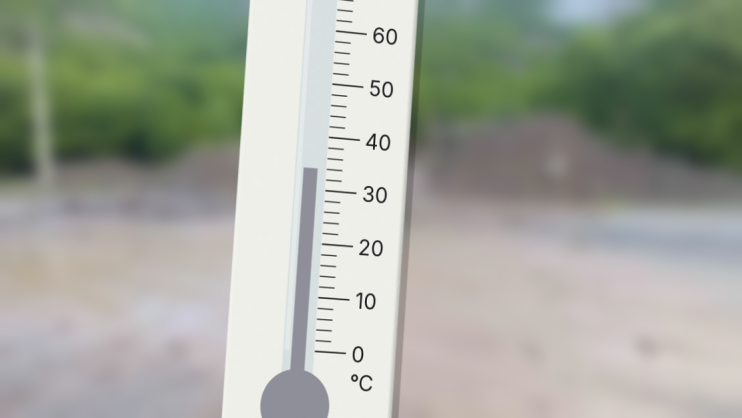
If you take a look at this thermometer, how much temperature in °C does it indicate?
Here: 34 °C
